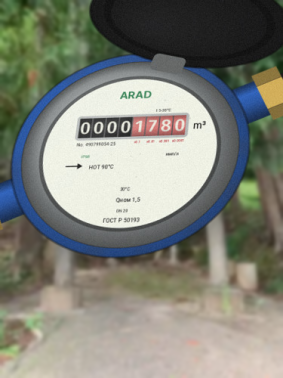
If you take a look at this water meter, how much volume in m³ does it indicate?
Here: 0.1780 m³
